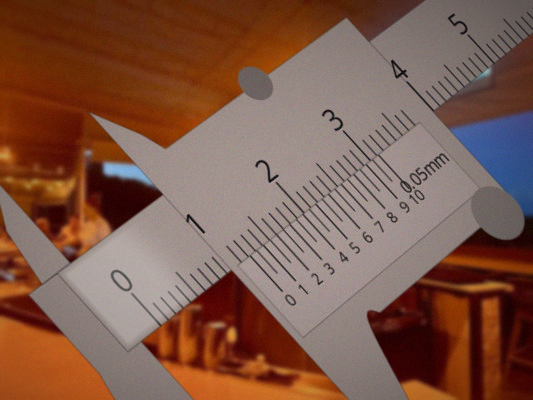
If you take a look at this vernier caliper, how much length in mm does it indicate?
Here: 12.2 mm
